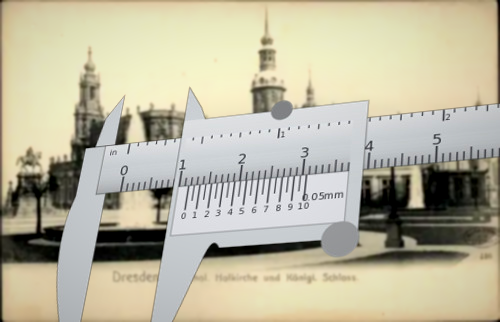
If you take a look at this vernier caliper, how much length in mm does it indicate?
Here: 11.6 mm
